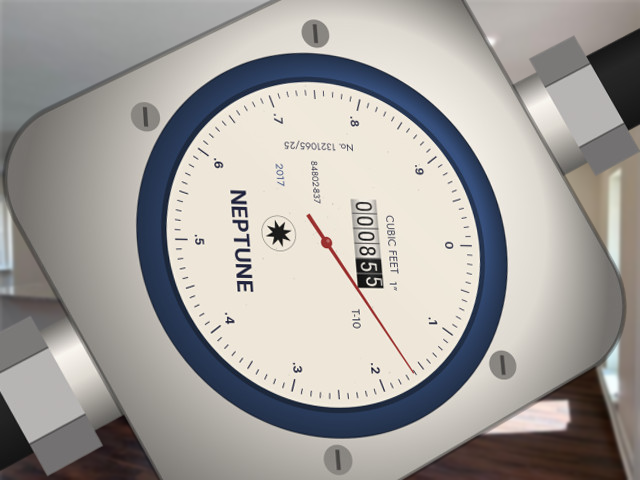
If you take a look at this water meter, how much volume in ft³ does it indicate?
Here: 855.16 ft³
